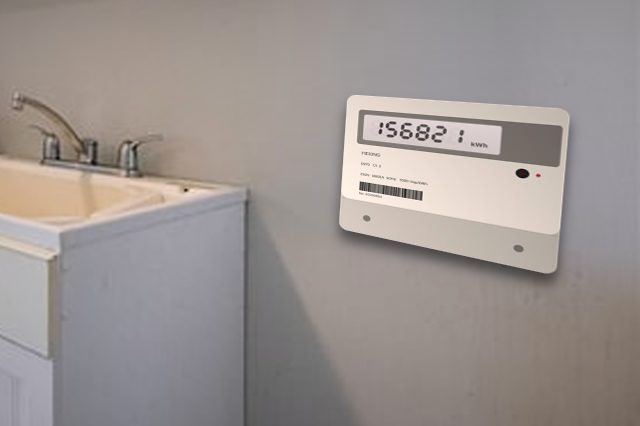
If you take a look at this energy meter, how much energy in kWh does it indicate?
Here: 156821 kWh
